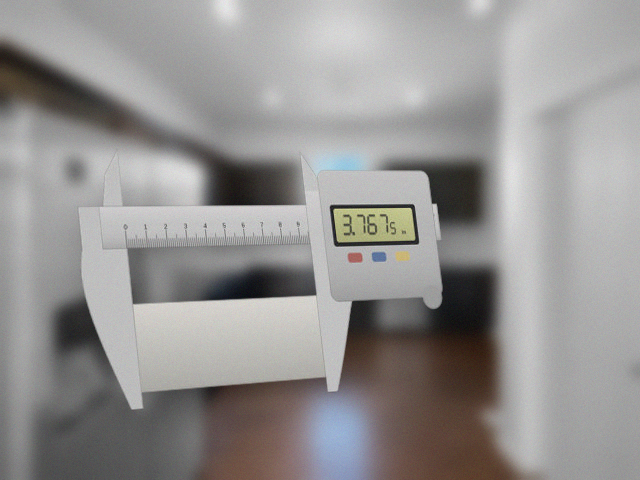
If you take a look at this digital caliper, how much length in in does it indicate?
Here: 3.7675 in
